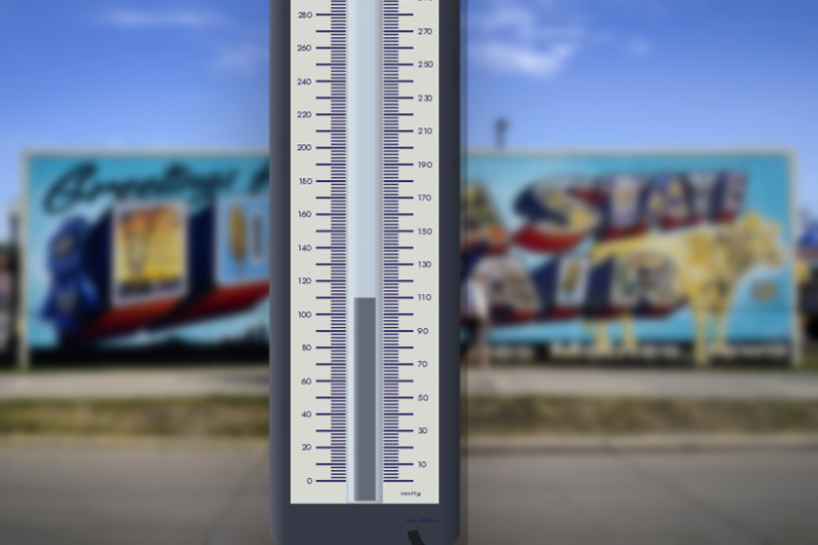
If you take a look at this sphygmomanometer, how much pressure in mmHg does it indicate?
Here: 110 mmHg
